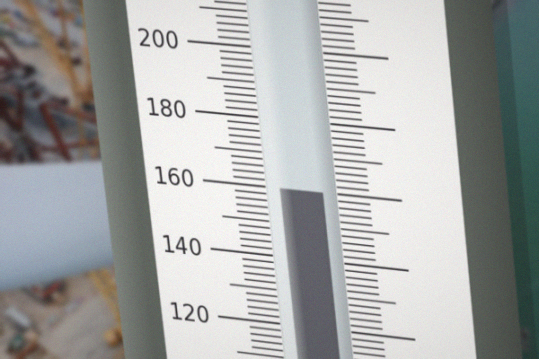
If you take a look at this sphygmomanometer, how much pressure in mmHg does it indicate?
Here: 160 mmHg
